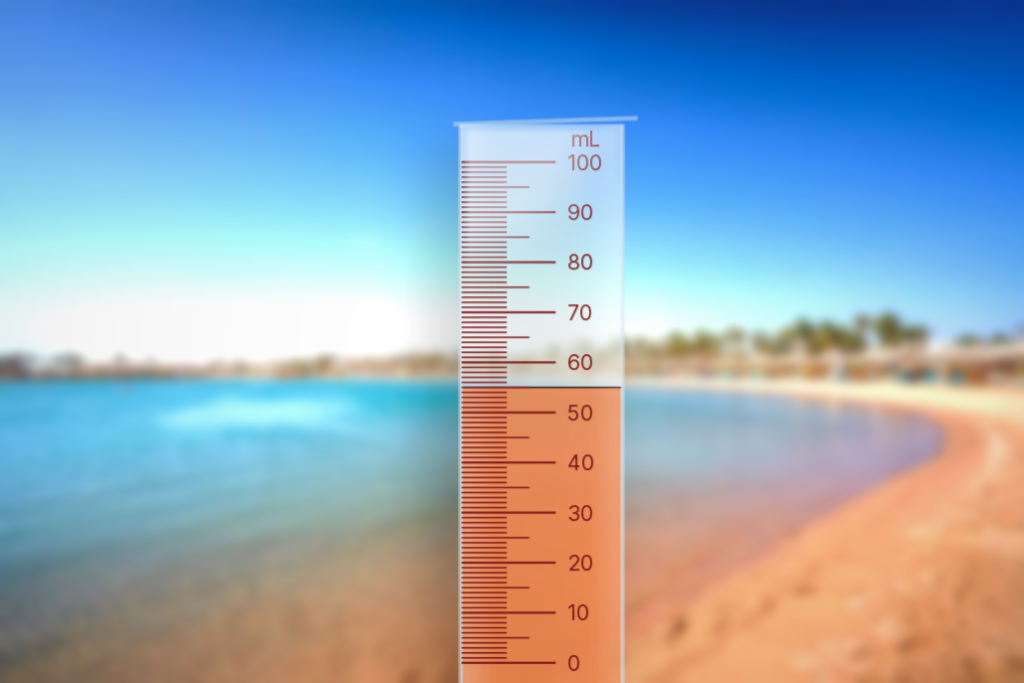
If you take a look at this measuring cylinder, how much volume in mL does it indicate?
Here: 55 mL
